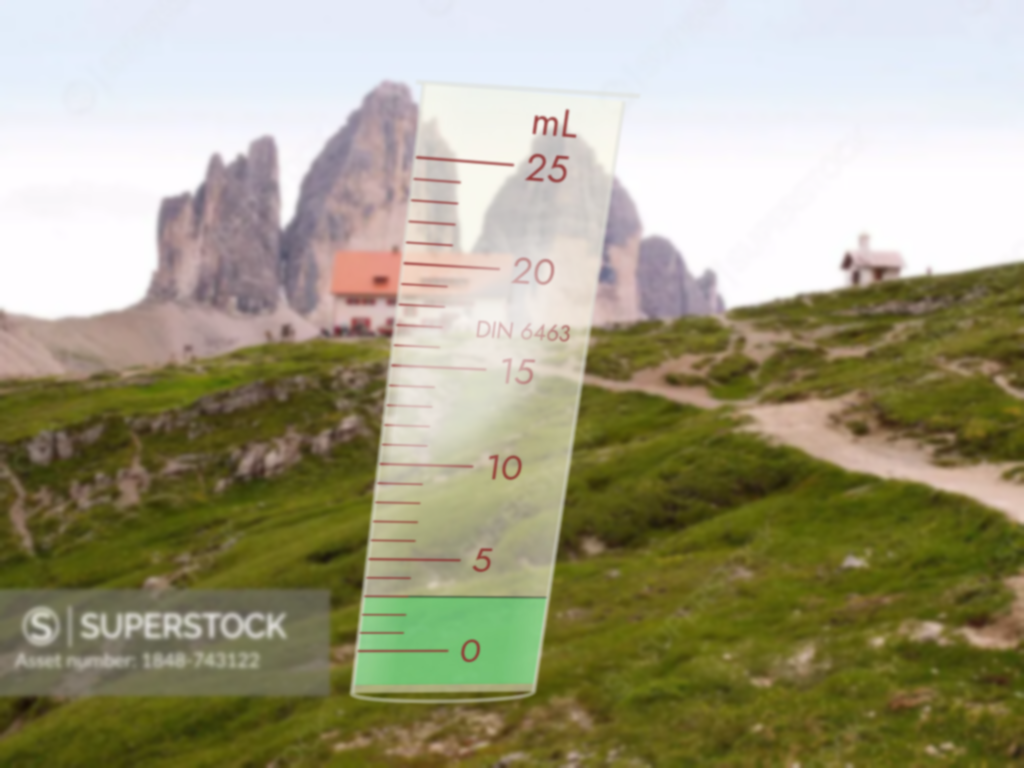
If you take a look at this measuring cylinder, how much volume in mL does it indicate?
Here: 3 mL
